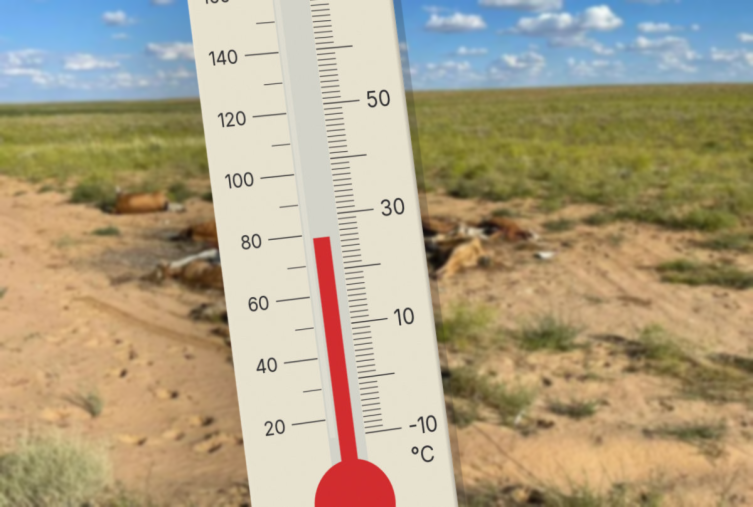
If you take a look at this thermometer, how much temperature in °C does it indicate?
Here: 26 °C
